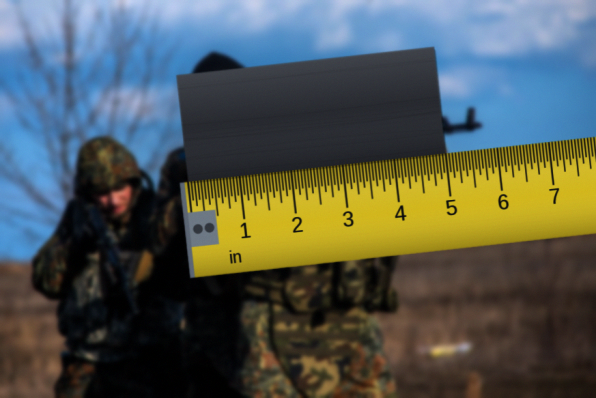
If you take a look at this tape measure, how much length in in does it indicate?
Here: 5 in
